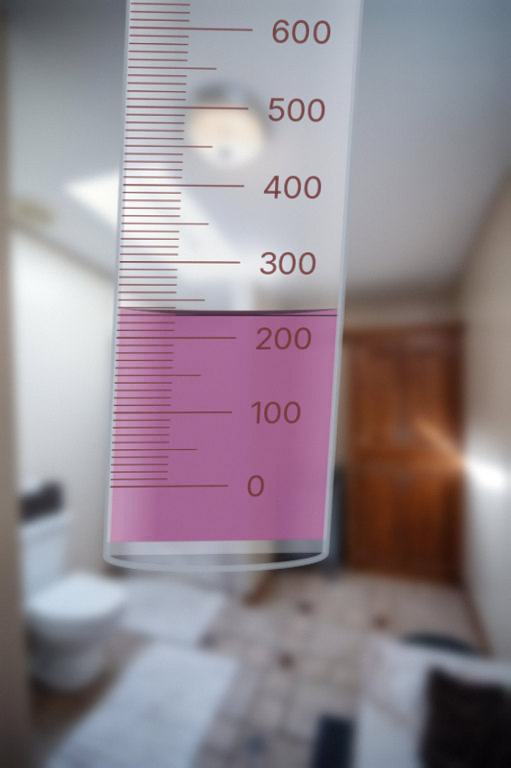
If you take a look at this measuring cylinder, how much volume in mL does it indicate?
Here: 230 mL
